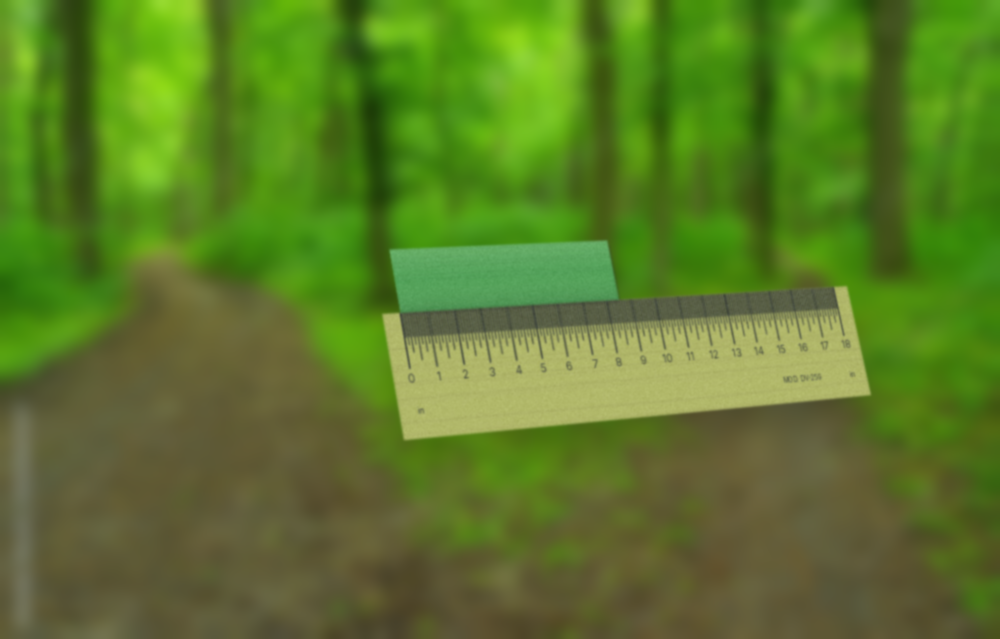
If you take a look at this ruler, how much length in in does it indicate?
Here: 8.5 in
